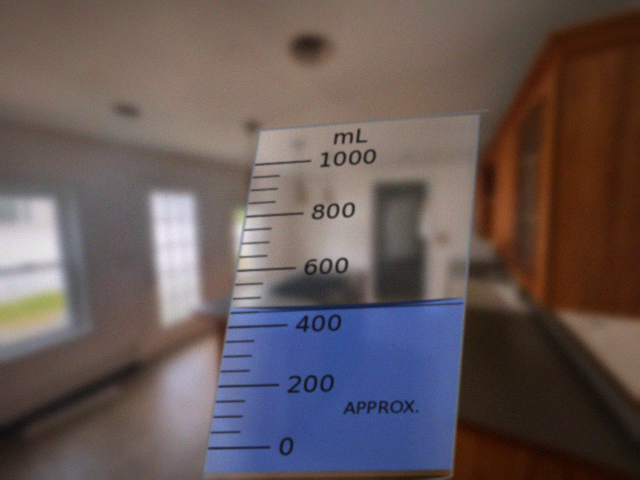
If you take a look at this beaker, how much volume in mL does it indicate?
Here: 450 mL
